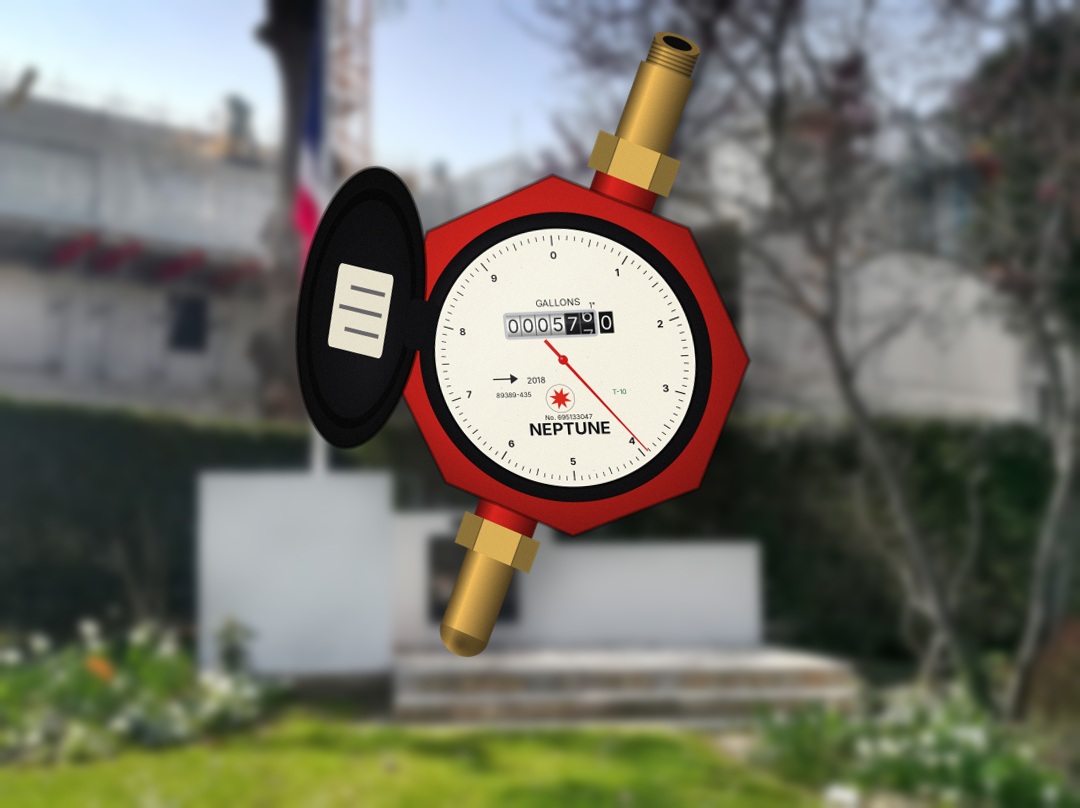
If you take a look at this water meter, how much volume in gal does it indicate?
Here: 5763.9 gal
